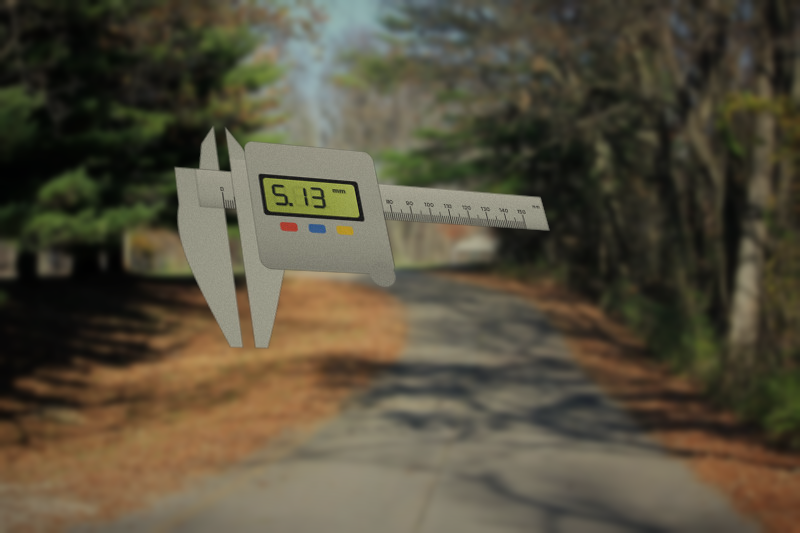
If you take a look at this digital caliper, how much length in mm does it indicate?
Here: 5.13 mm
